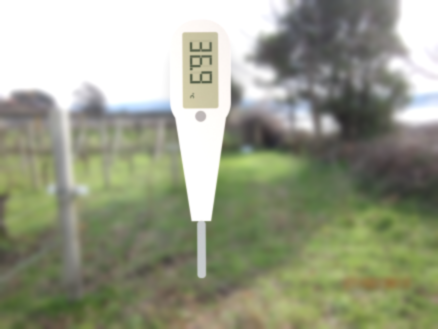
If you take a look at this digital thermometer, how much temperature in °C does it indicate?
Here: 36.9 °C
